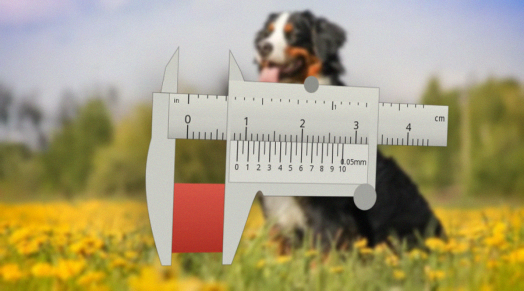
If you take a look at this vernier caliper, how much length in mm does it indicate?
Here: 8.6 mm
